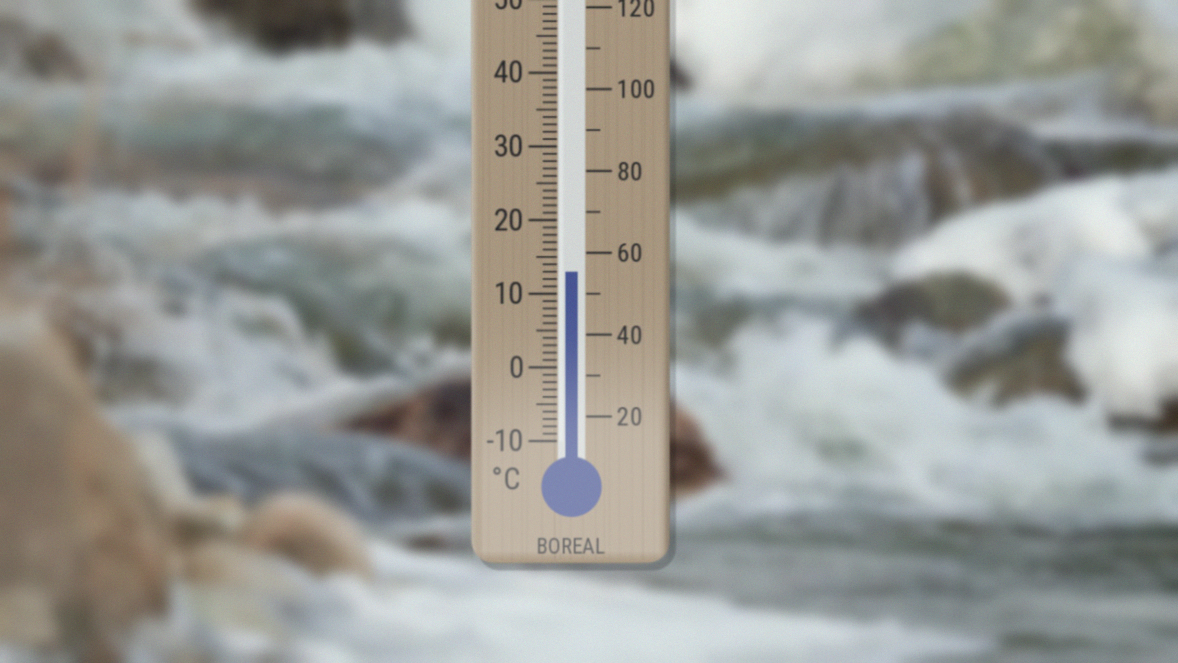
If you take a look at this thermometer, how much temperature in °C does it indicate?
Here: 13 °C
